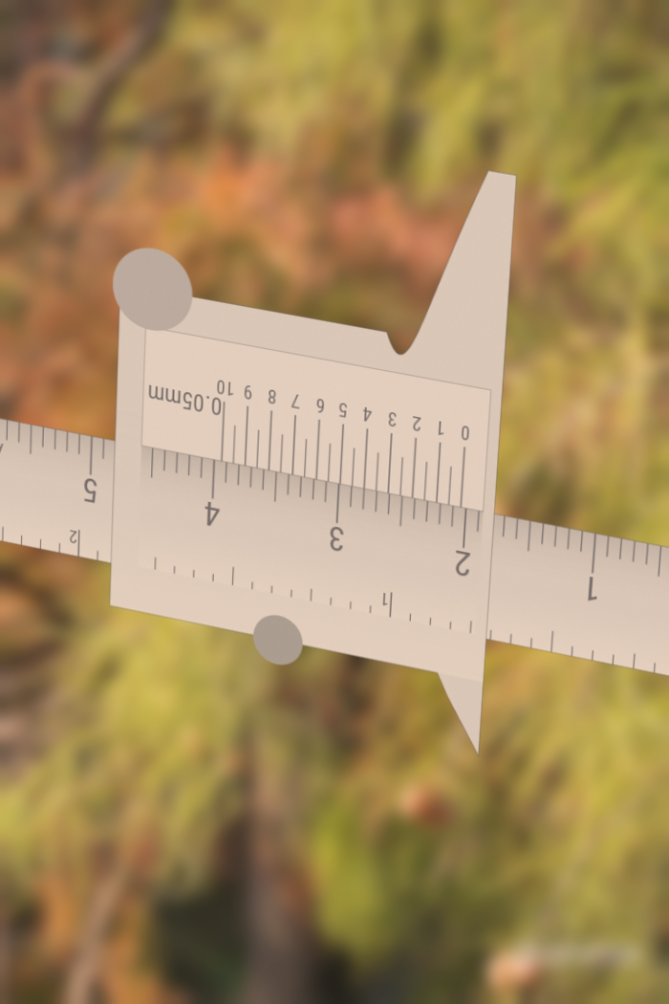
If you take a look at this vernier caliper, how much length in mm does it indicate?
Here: 20.4 mm
